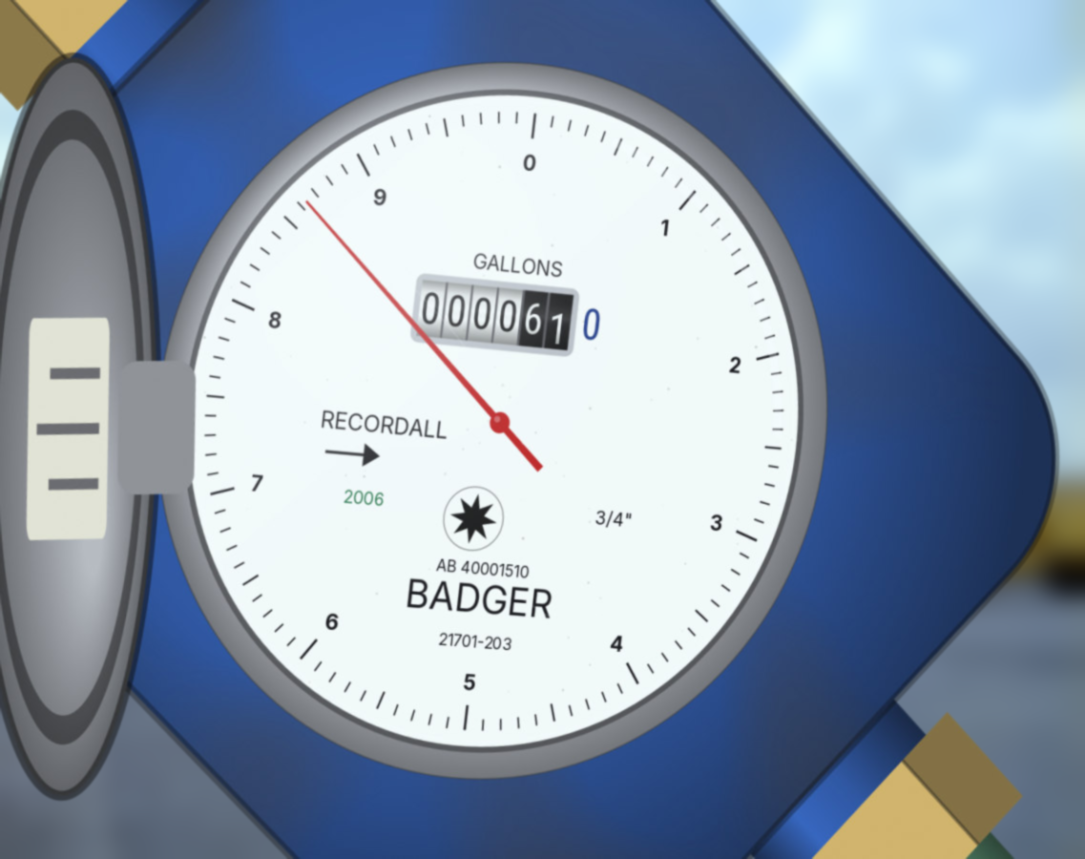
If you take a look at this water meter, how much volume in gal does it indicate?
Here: 608.6 gal
